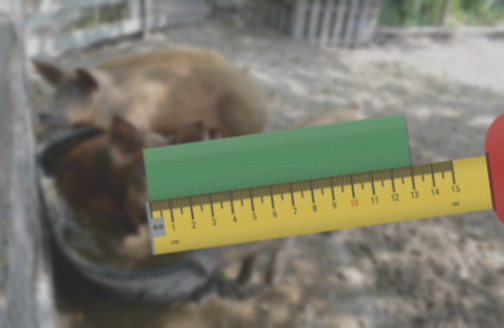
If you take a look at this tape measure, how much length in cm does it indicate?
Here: 13 cm
